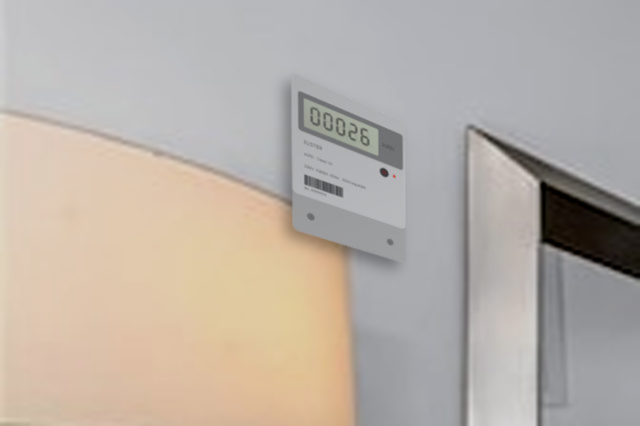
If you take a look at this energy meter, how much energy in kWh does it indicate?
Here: 26 kWh
